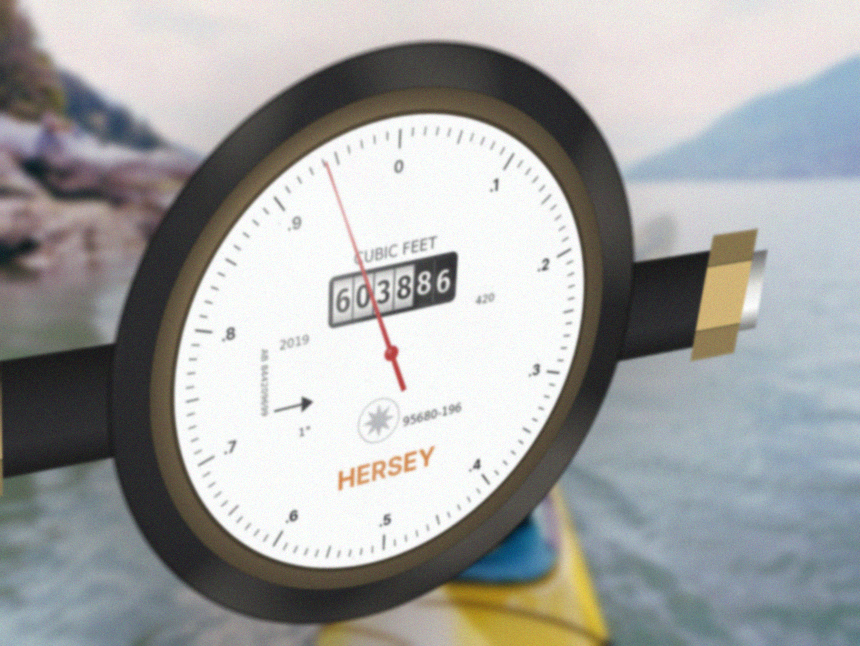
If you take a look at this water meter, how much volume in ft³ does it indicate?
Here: 603885.94 ft³
